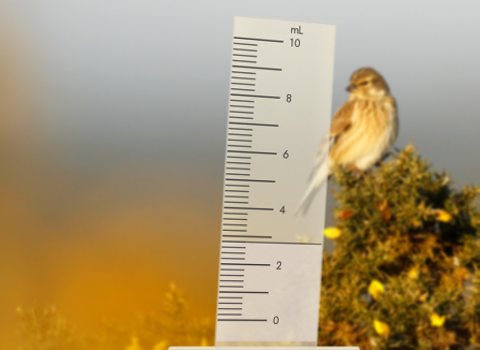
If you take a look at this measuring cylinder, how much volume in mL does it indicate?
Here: 2.8 mL
